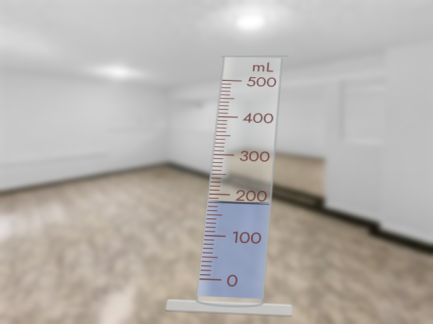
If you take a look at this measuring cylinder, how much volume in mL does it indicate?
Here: 180 mL
